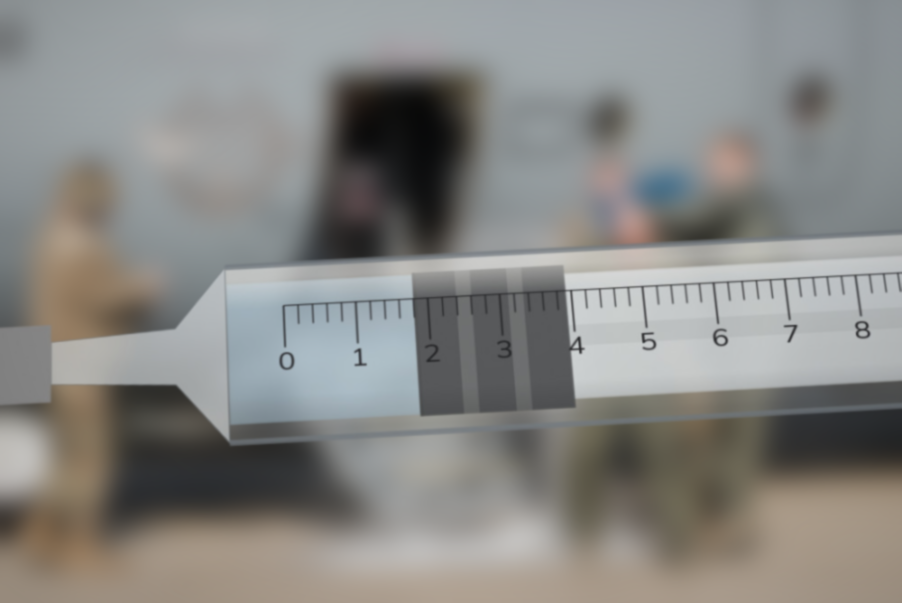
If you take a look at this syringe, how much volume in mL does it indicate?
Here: 1.8 mL
